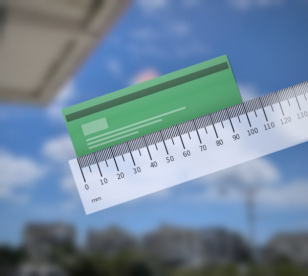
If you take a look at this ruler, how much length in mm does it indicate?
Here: 100 mm
